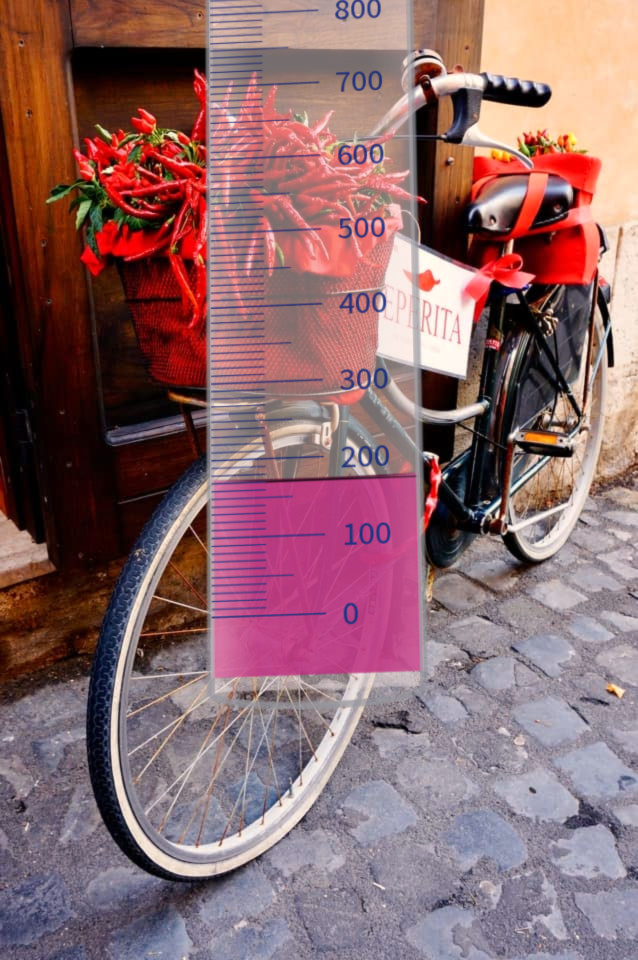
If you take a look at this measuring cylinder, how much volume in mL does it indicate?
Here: 170 mL
